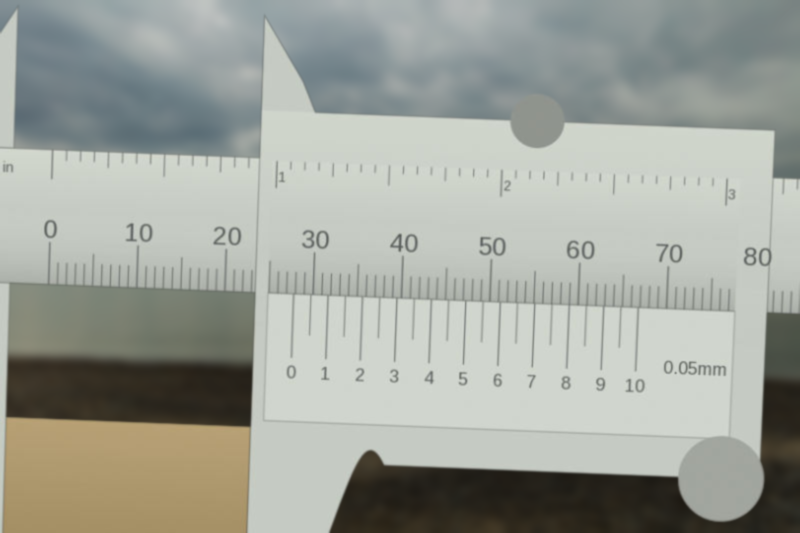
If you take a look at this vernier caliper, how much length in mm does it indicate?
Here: 27.8 mm
